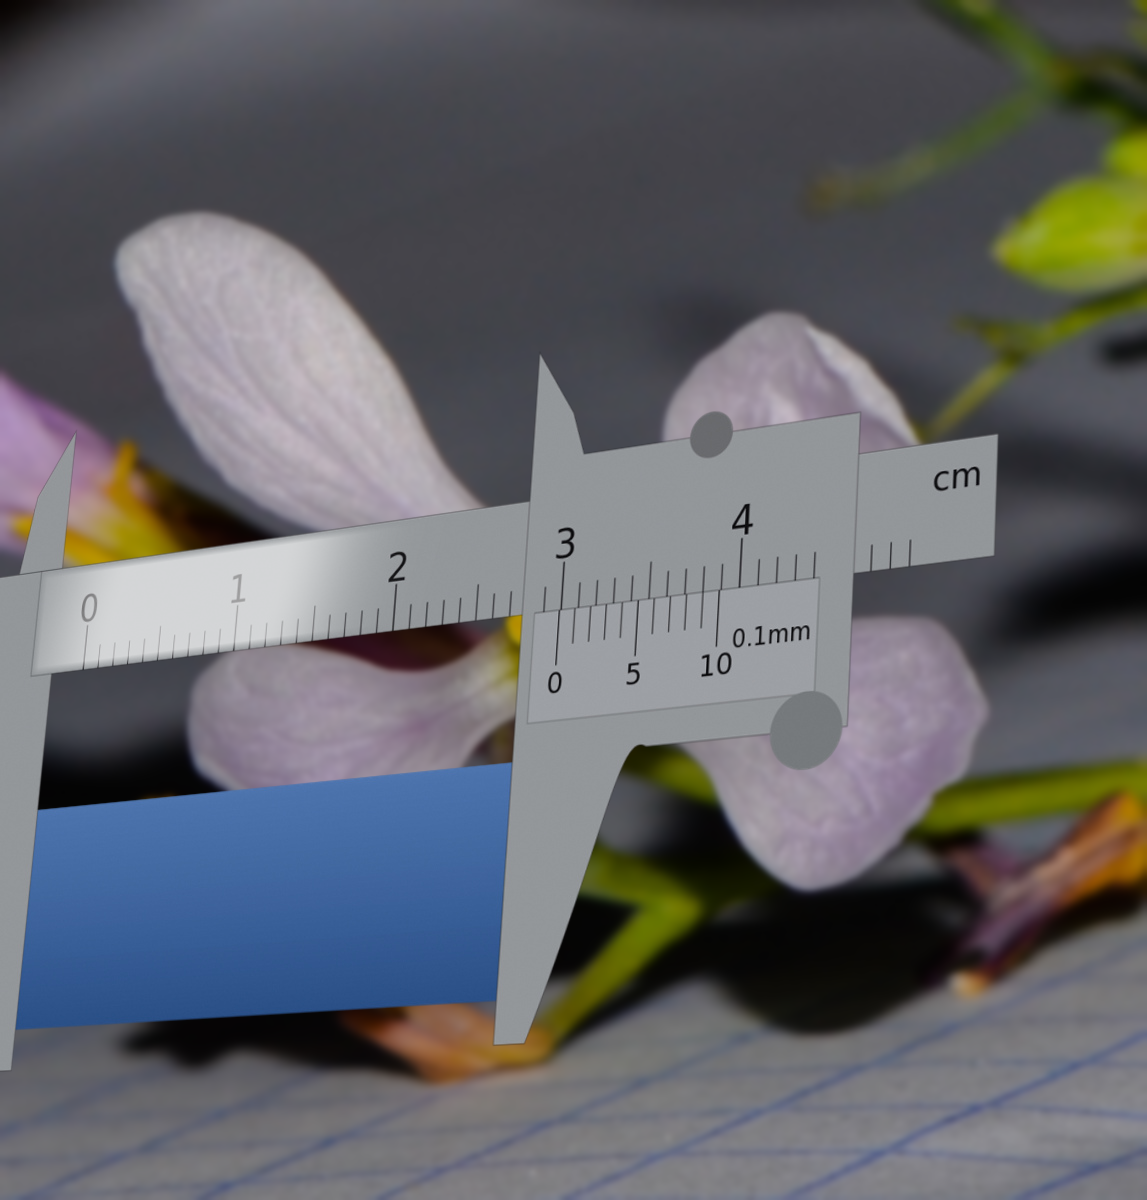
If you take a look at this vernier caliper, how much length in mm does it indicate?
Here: 29.9 mm
